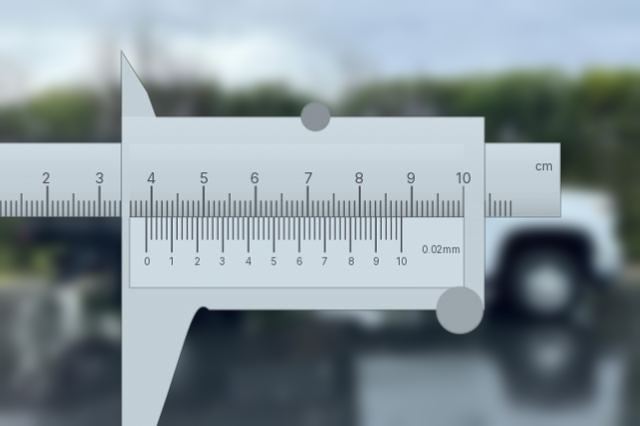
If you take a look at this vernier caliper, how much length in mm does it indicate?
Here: 39.0 mm
